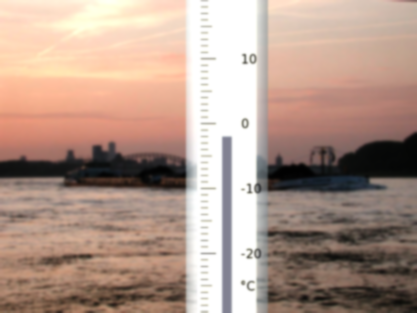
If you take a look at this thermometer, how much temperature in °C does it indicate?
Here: -2 °C
